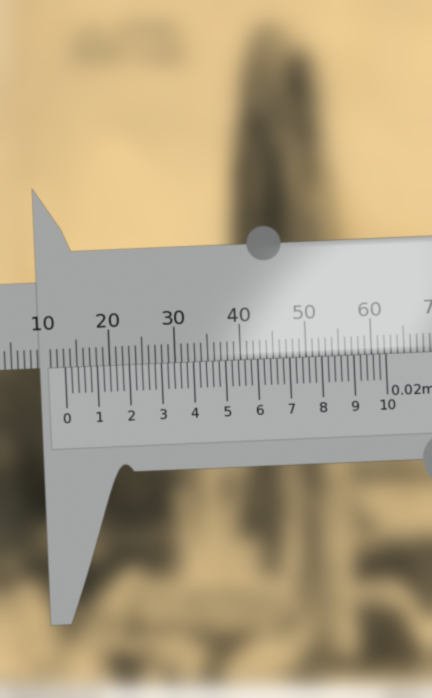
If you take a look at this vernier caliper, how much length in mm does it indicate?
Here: 13.2 mm
